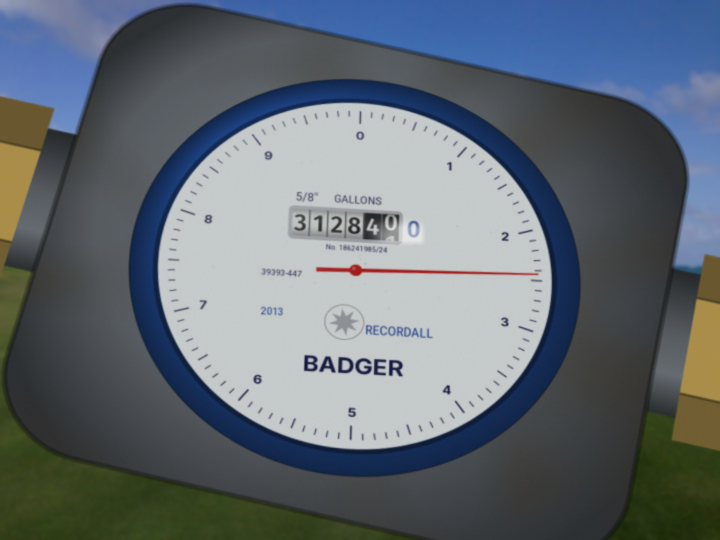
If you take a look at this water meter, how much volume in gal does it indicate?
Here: 3128402.4 gal
